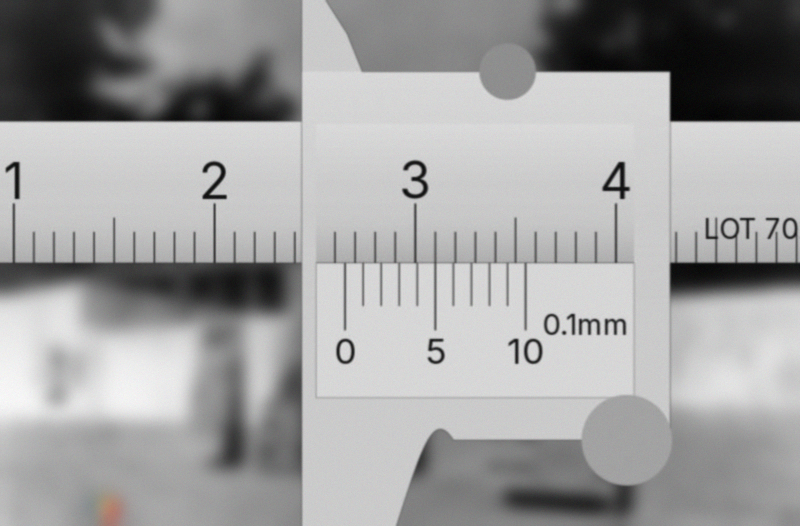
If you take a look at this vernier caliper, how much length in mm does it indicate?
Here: 26.5 mm
